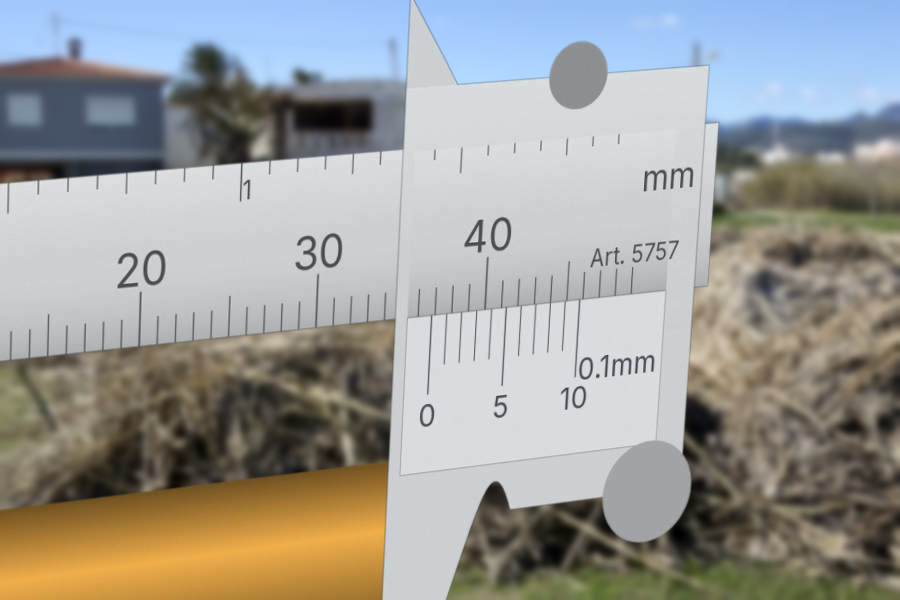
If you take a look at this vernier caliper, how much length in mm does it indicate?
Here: 36.8 mm
